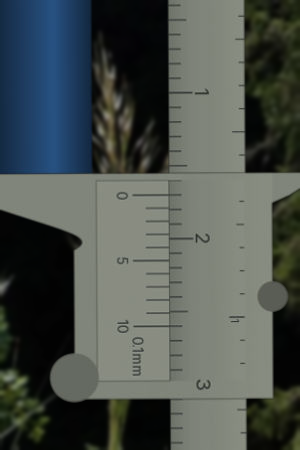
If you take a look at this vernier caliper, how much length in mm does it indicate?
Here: 17.0 mm
